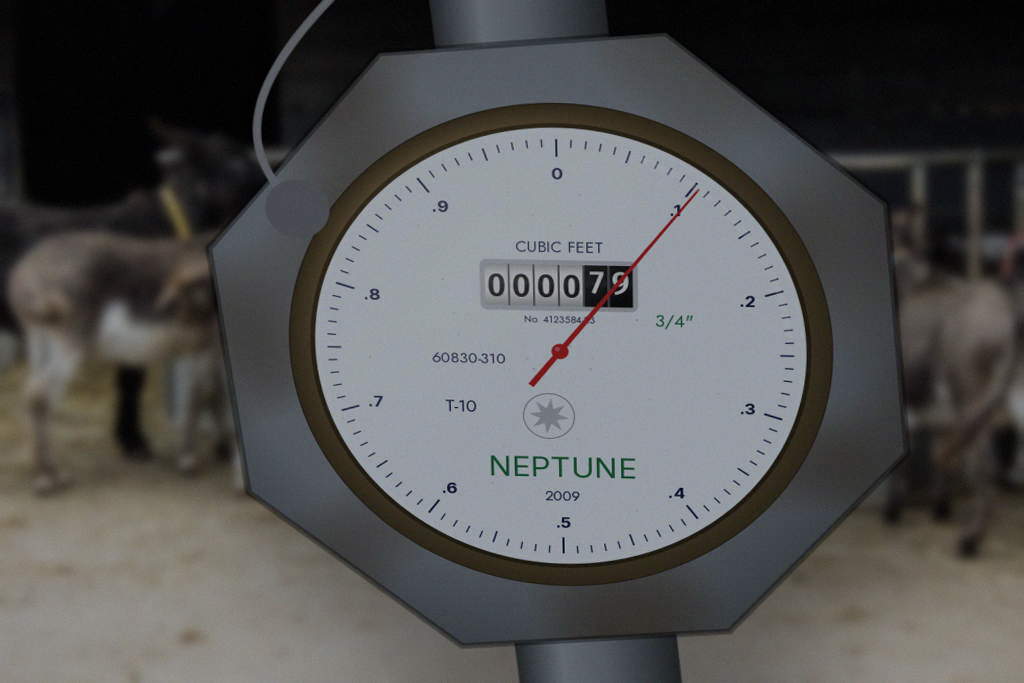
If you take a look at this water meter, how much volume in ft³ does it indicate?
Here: 79.10 ft³
